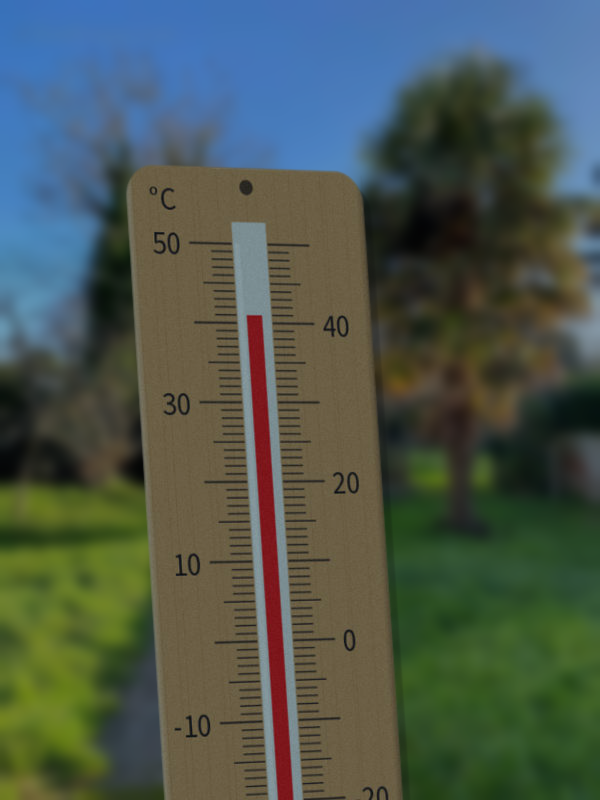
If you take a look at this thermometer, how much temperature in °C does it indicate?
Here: 41 °C
